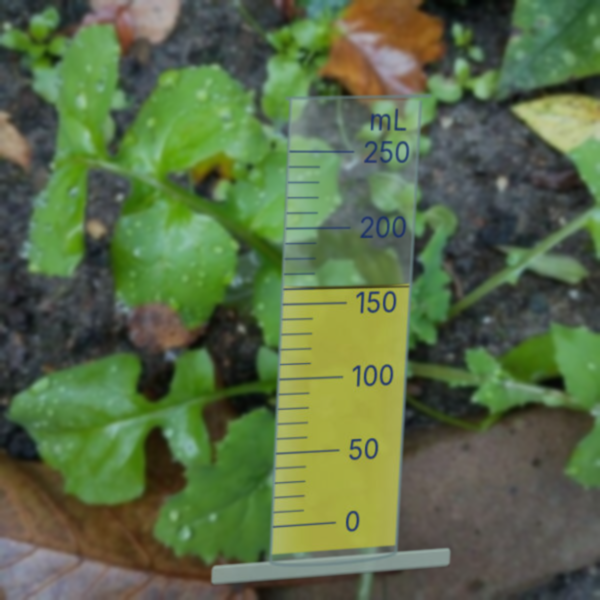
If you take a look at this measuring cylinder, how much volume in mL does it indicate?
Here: 160 mL
